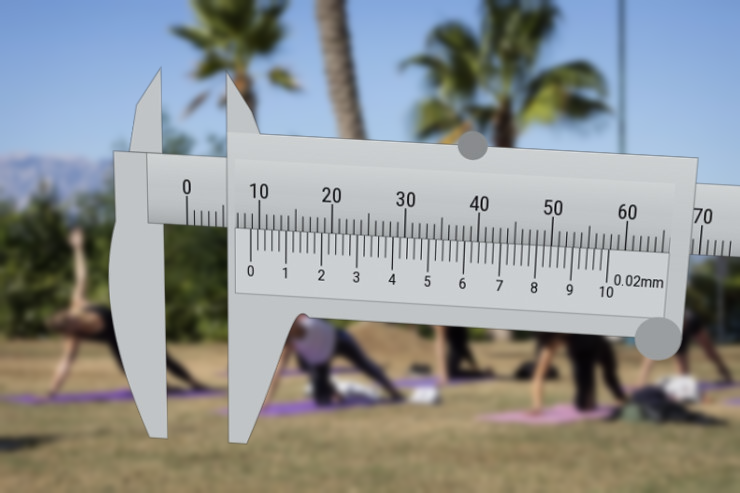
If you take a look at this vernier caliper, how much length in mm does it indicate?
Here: 8.8 mm
